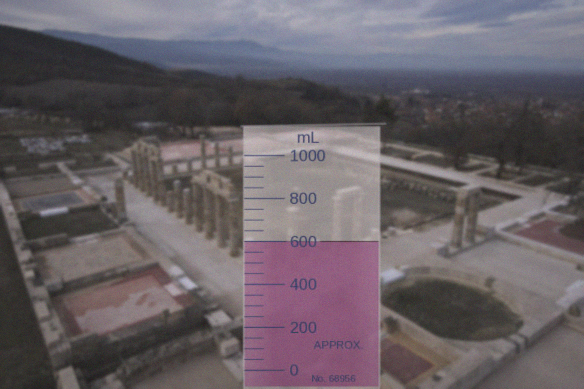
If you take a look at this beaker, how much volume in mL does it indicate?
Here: 600 mL
